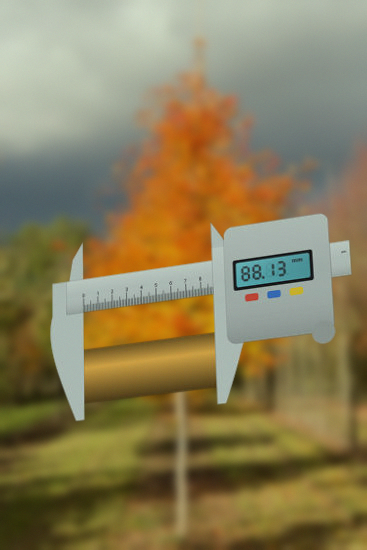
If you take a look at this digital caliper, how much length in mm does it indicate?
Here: 88.13 mm
